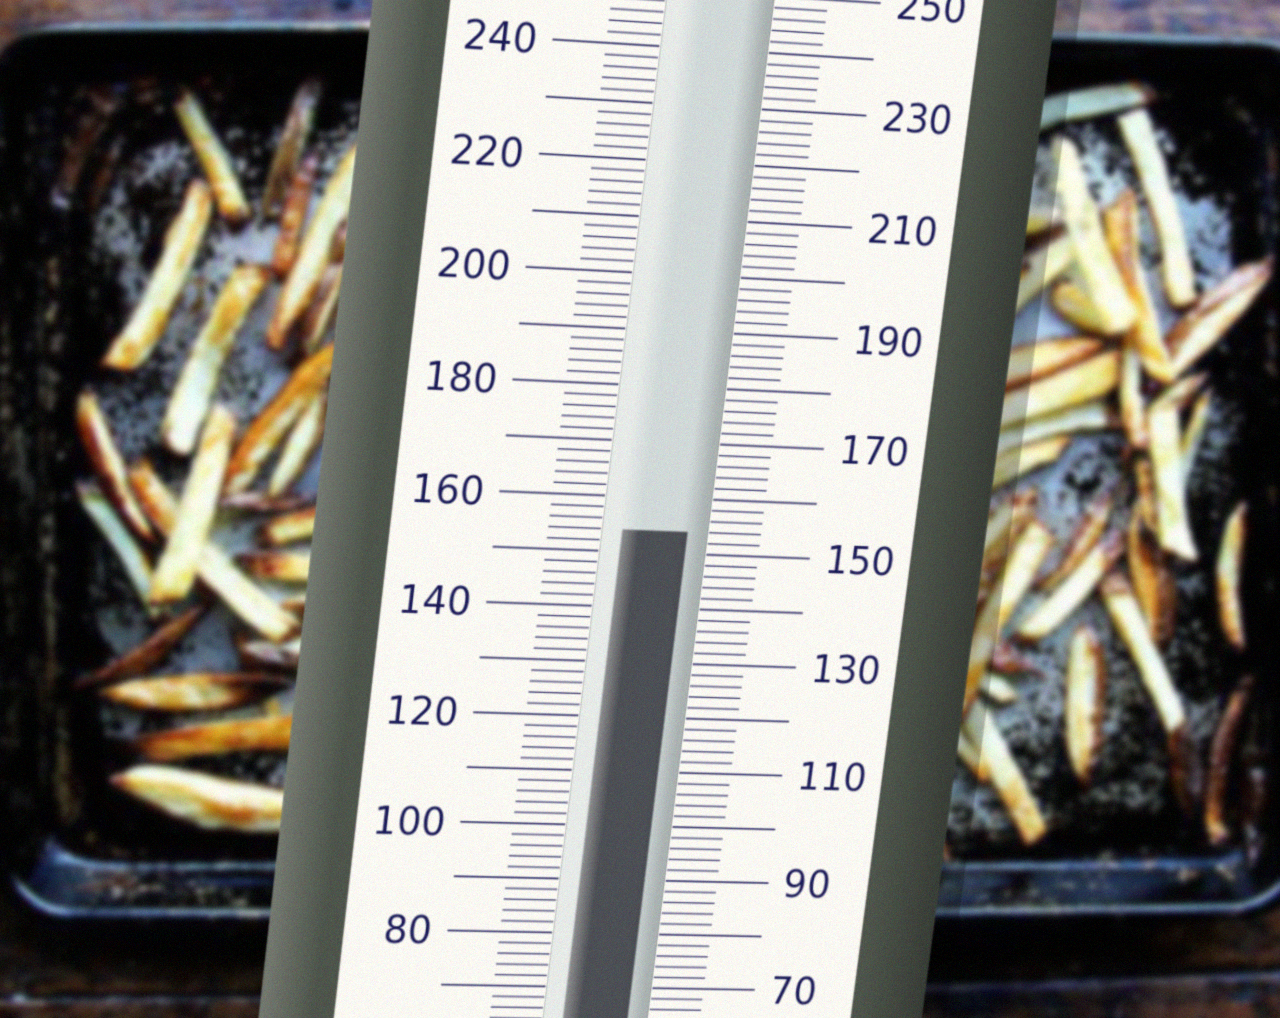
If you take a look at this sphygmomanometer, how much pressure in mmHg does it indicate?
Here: 154 mmHg
